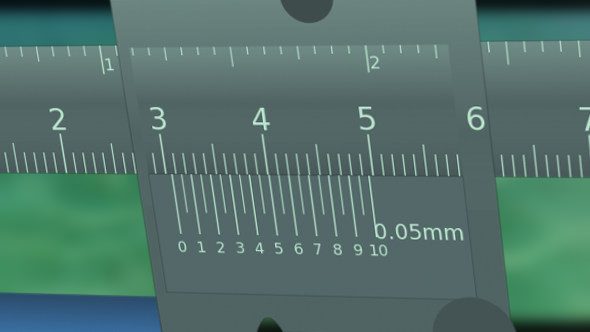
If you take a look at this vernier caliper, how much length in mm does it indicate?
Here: 30.6 mm
